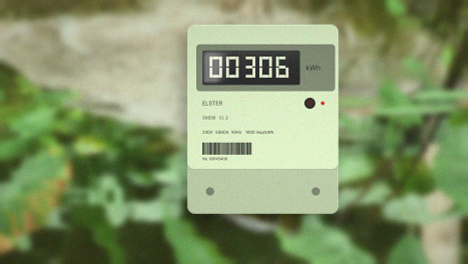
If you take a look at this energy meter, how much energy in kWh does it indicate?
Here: 306 kWh
